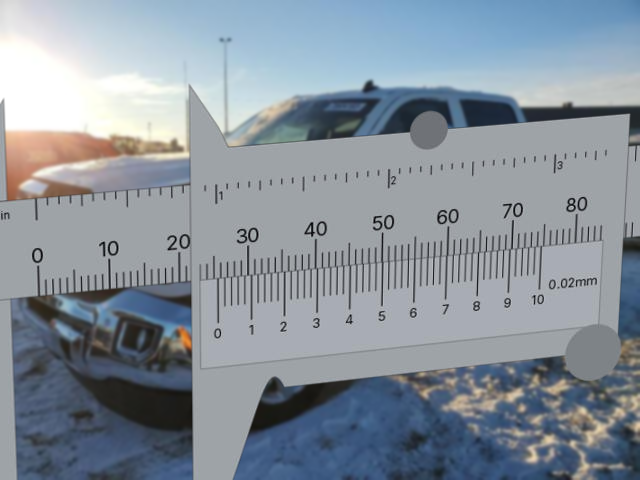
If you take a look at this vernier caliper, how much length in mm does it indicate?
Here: 25.6 mm
